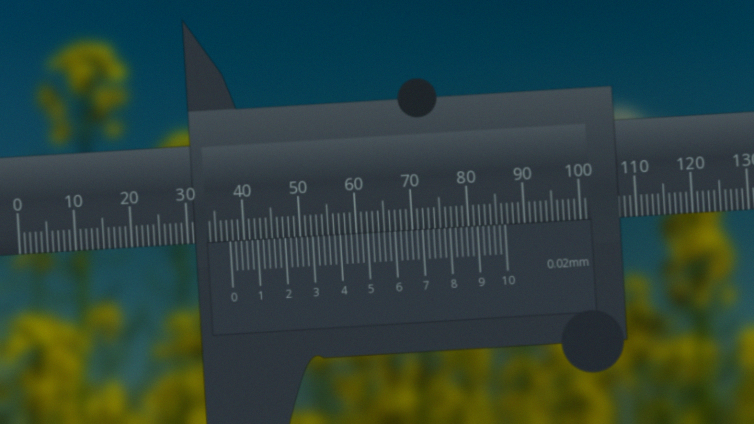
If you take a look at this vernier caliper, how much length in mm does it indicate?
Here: 37.5 mm
